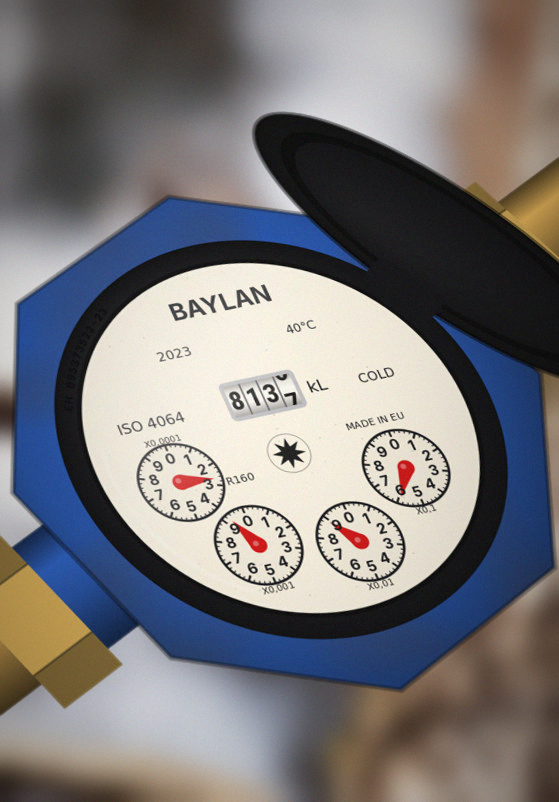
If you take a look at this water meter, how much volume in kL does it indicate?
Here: 8136.5892 kL
